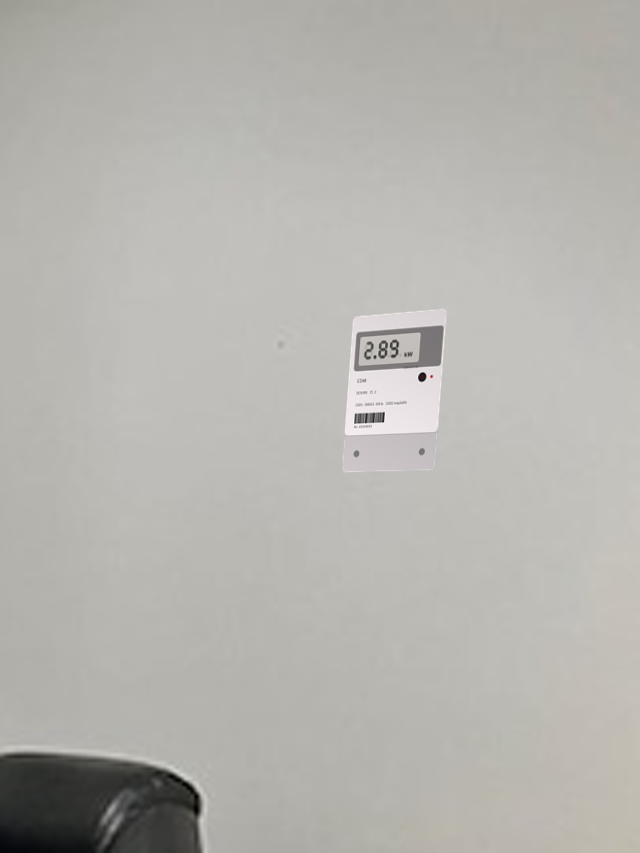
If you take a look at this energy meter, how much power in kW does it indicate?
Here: 2.89 kW
